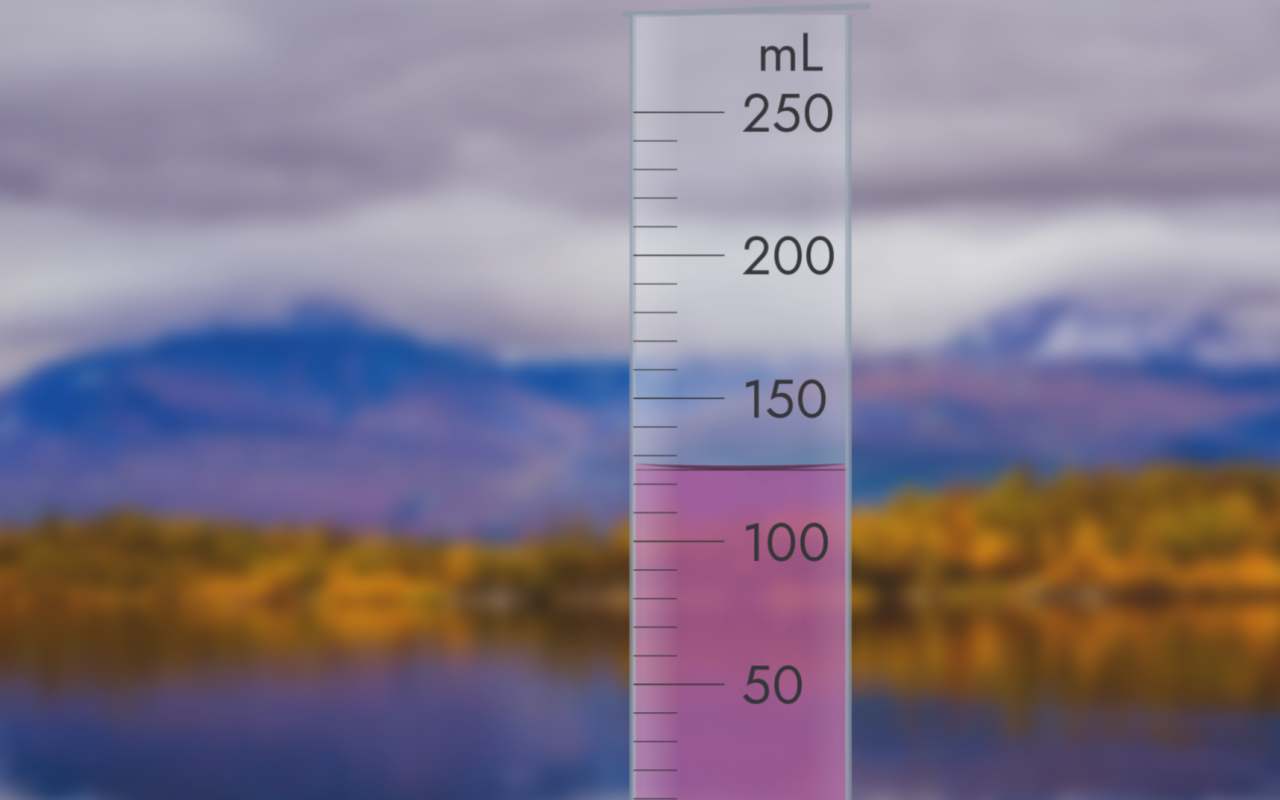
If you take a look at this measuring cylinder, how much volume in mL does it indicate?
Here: 125 mL
